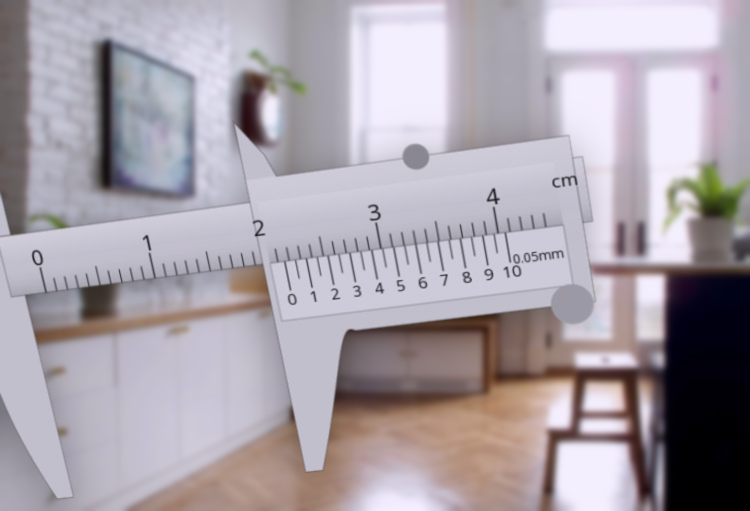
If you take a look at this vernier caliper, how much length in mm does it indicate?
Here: 21.6 mm
